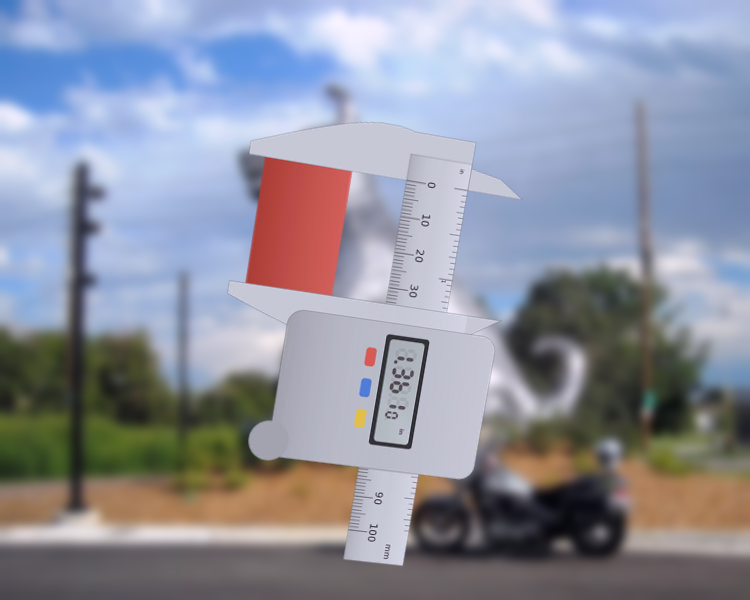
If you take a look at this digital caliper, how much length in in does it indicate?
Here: 1.3610 in
